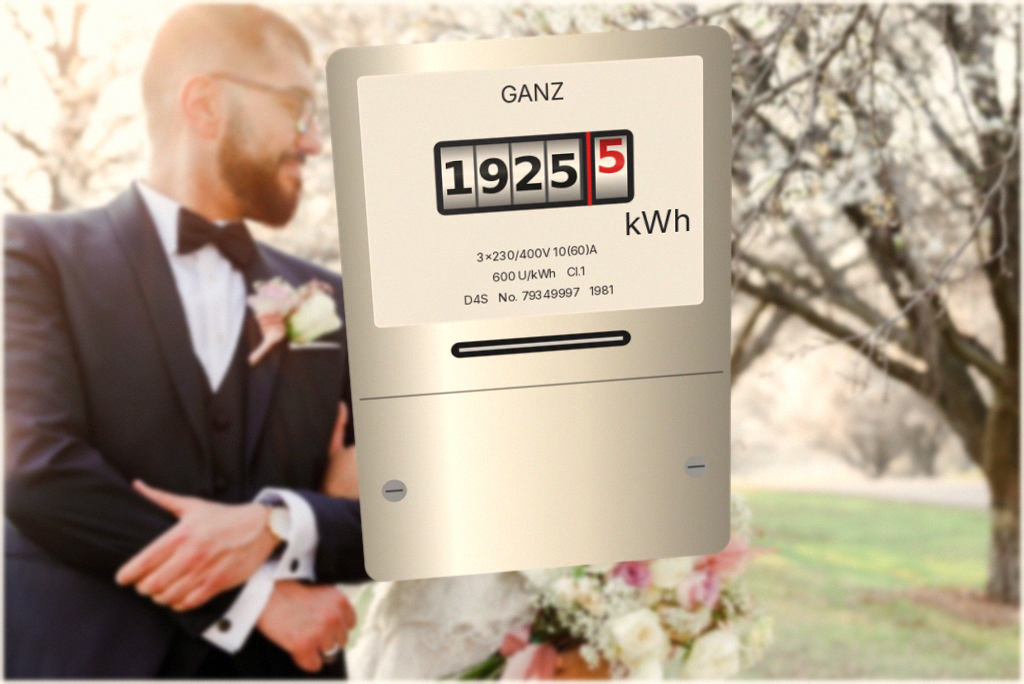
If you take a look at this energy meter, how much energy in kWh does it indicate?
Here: 1925.5 kWh
